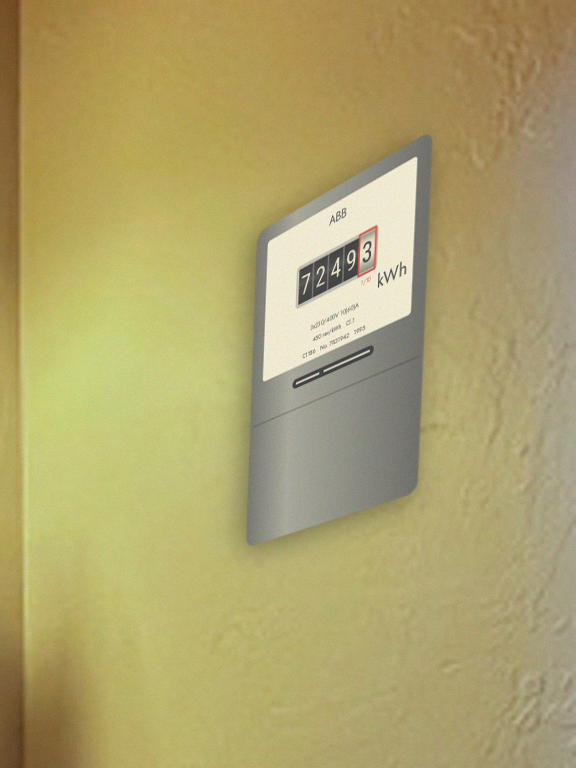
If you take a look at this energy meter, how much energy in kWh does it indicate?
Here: 7249.3 kWh
